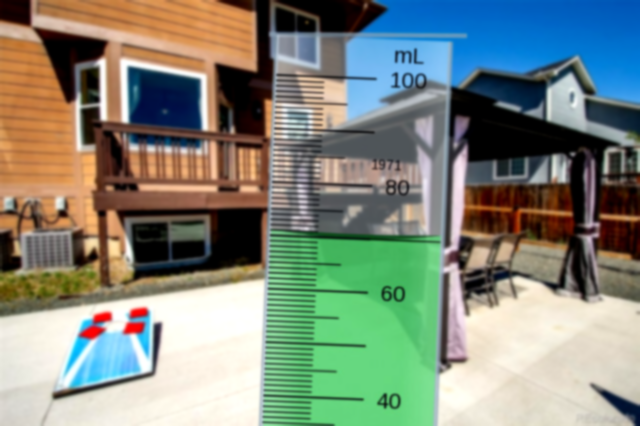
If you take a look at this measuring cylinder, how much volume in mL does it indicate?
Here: 70 mL
